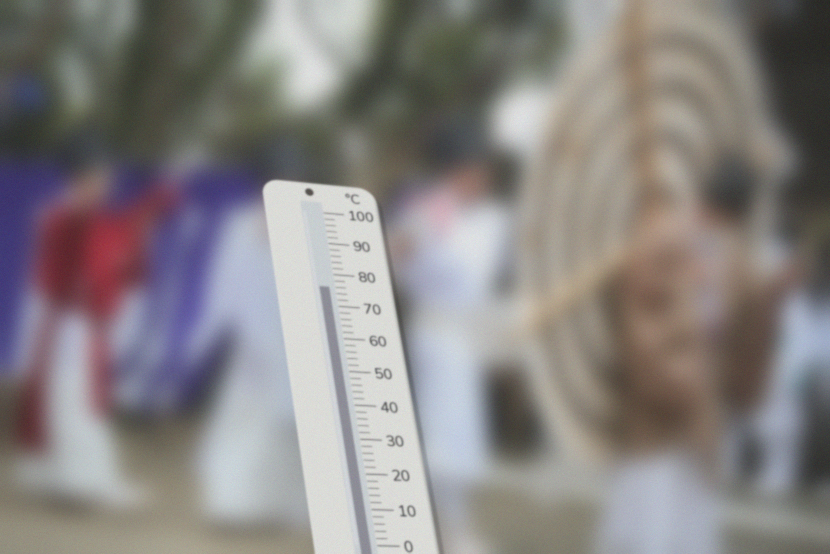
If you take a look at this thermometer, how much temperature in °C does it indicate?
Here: 76 °C
